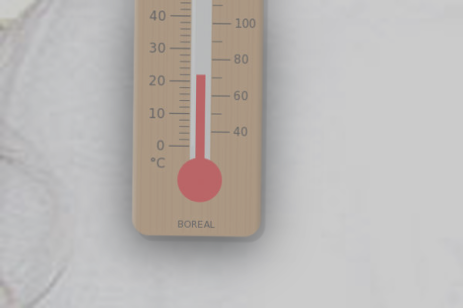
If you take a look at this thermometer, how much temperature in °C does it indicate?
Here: 22 °C
